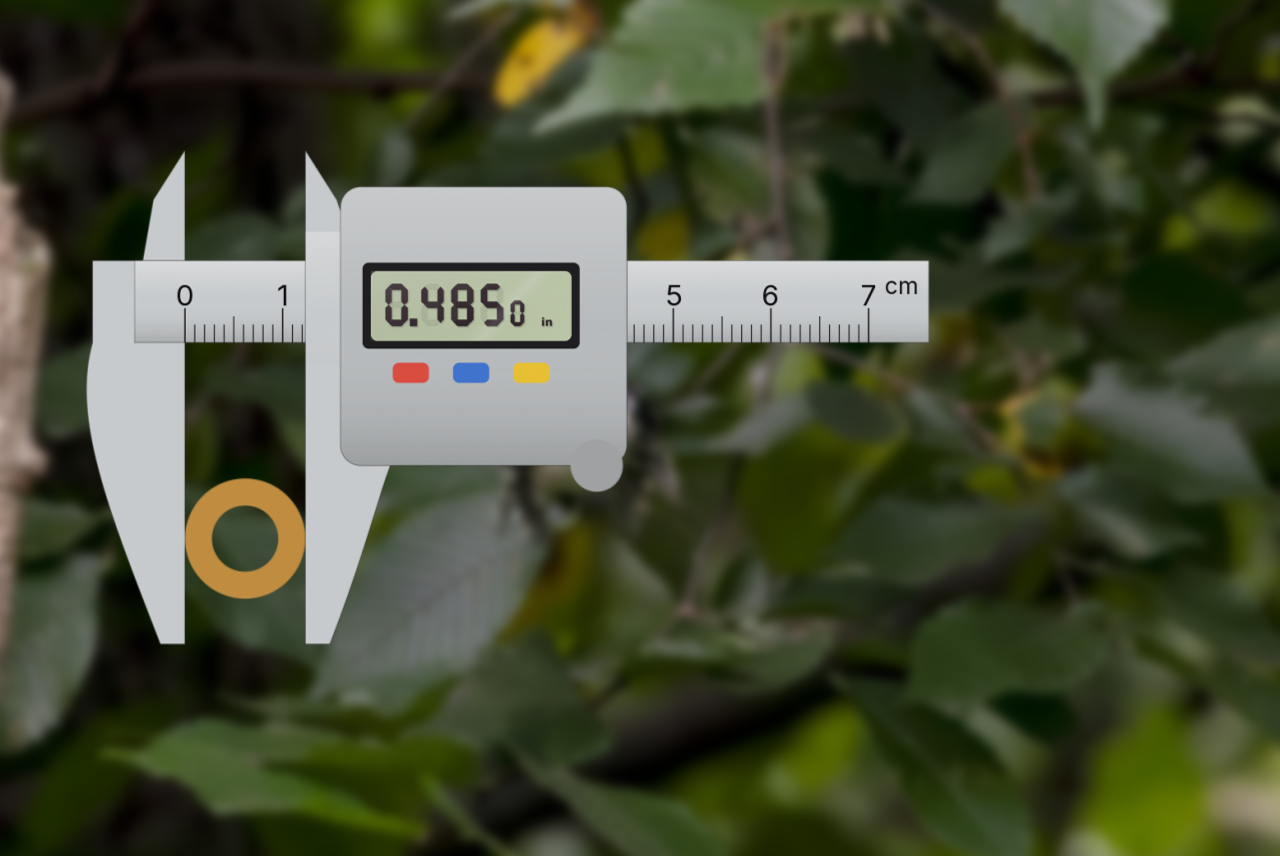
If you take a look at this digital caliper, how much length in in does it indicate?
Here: 0.4850 in
